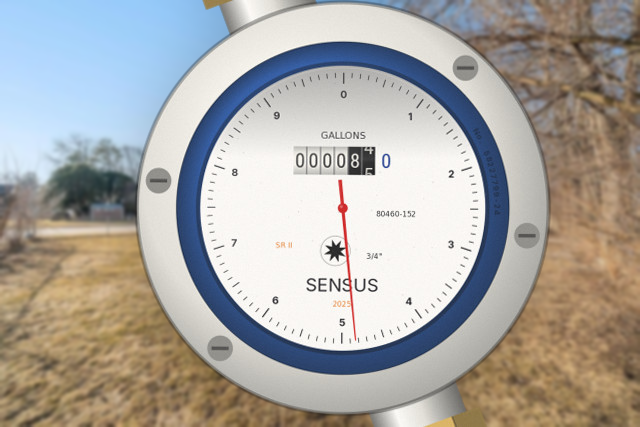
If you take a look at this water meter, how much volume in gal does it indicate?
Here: 844.8 gal
